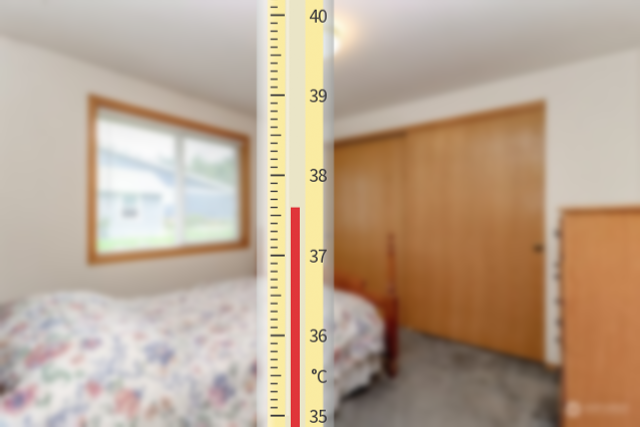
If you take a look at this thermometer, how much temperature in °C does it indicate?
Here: 37.6 °C
